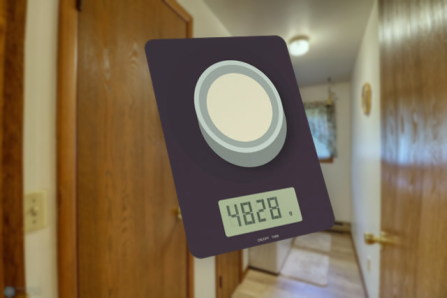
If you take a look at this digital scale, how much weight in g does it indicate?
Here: 4828 g
